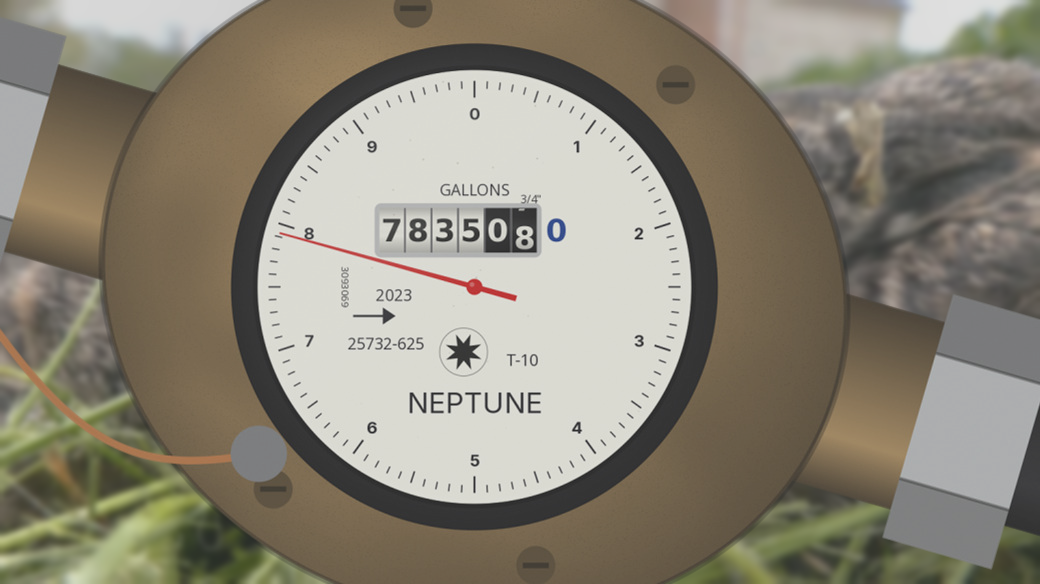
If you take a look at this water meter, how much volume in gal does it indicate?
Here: 7835077.9 gal
